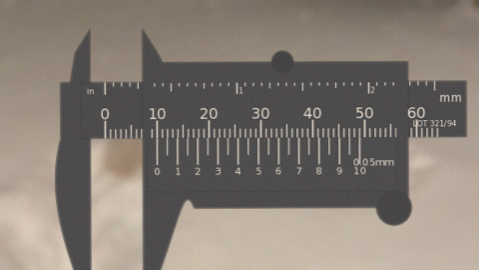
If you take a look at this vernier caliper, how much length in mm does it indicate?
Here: 10.0 mm
